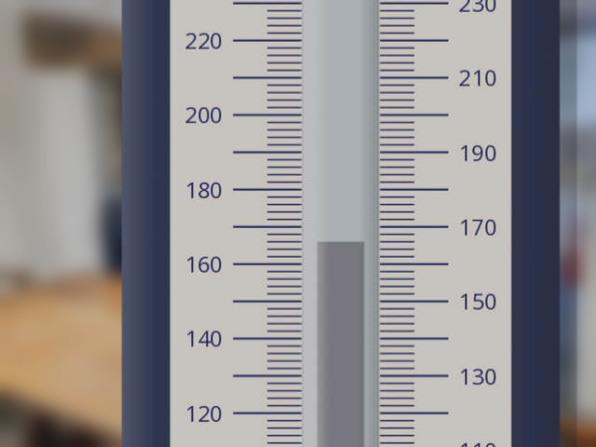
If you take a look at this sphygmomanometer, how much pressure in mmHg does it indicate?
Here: 166 mmHg
